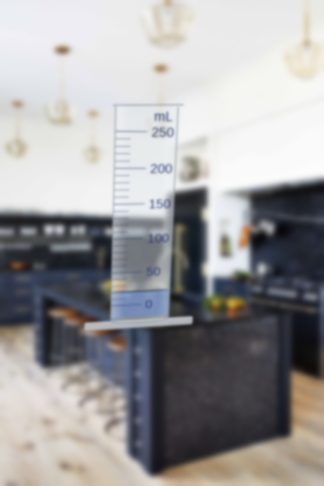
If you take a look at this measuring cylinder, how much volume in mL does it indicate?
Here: 20 mL
